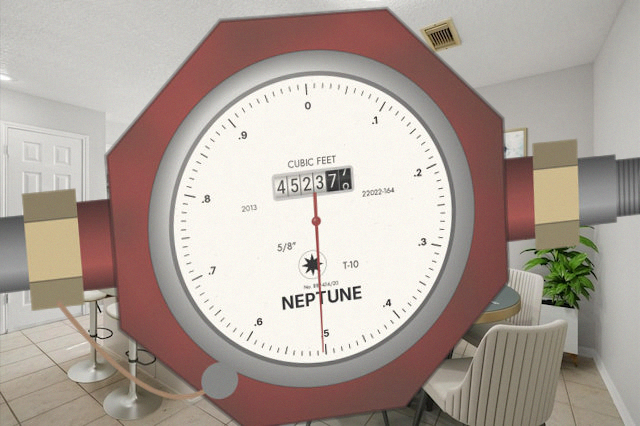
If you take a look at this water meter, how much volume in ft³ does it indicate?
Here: 452377.50 ft³
